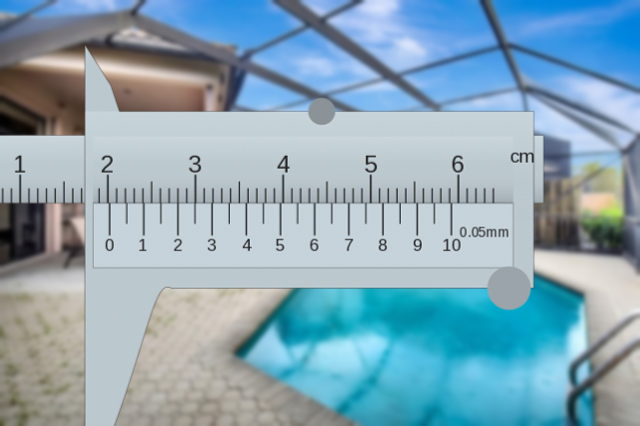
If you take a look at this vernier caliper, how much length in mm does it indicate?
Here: 20.2 mm
